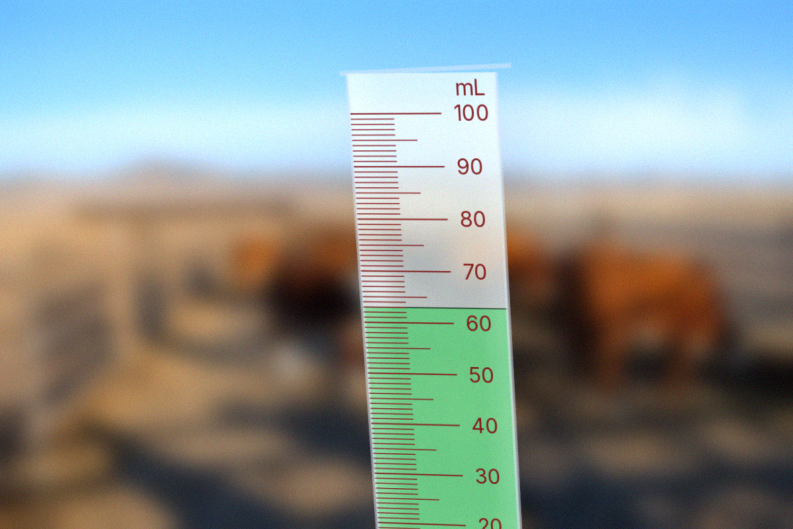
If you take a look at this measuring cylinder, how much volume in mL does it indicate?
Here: 63 mL
